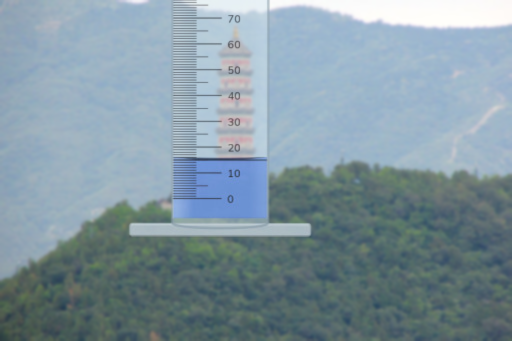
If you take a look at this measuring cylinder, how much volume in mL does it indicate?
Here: 15 mL
